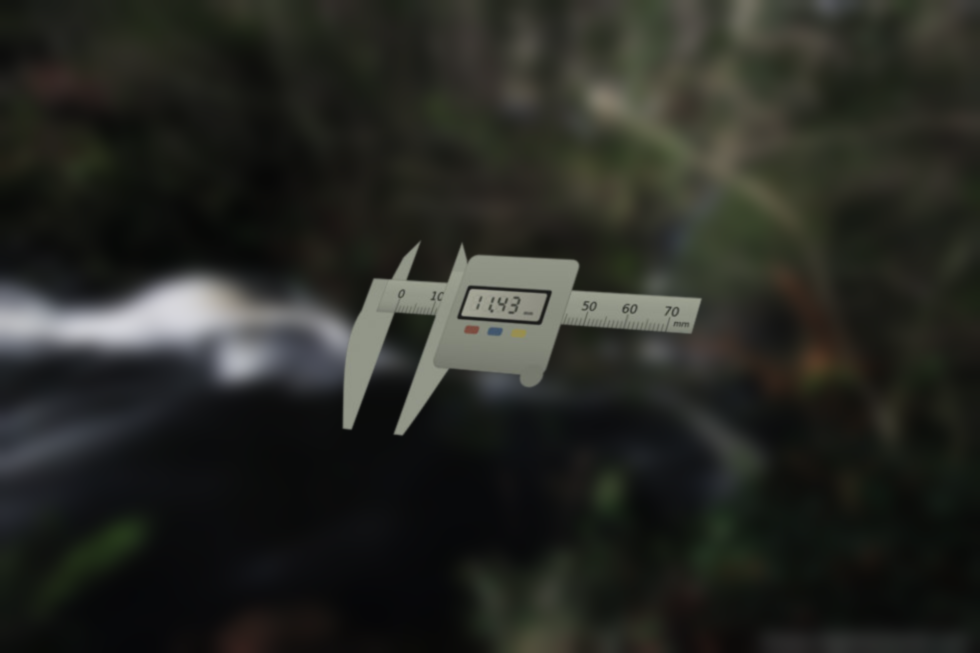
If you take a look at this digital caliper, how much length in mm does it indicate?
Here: 11.43 mm
